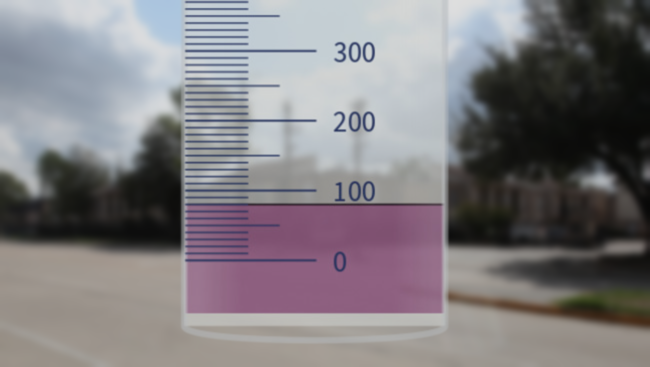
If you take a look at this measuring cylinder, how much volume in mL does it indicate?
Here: 80 mL
